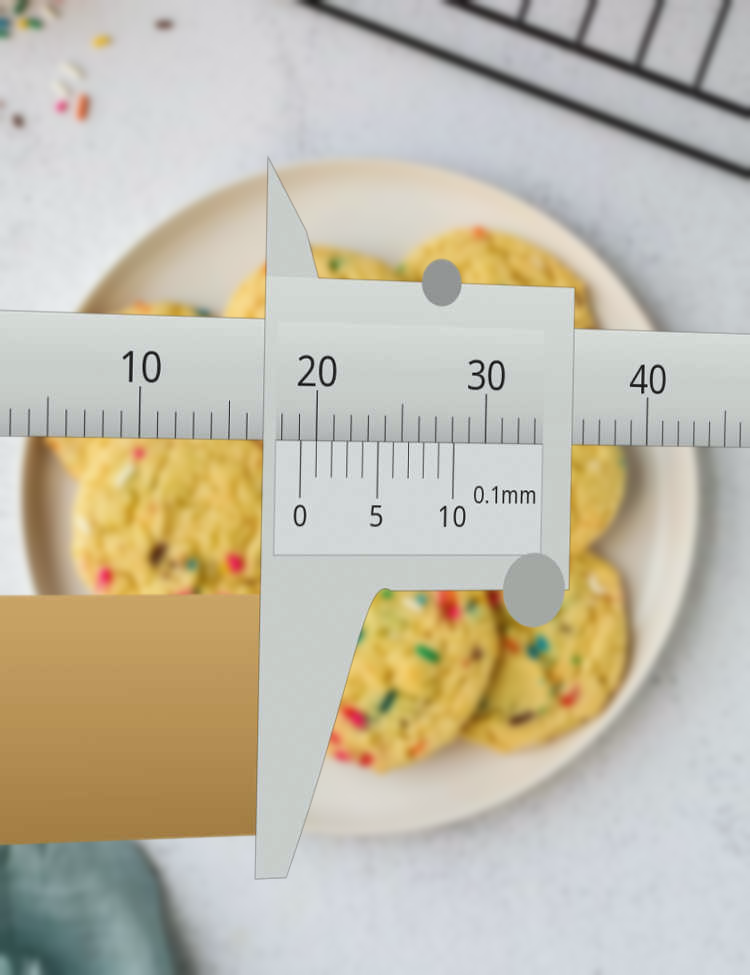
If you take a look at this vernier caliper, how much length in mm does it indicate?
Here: 19.1 mm
